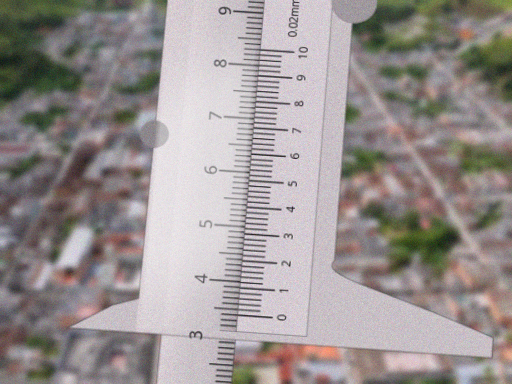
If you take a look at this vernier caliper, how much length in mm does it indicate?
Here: 34.0 mm
